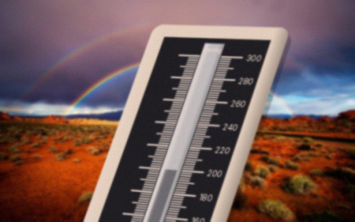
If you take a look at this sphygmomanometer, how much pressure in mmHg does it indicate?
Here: 200 mmHg
